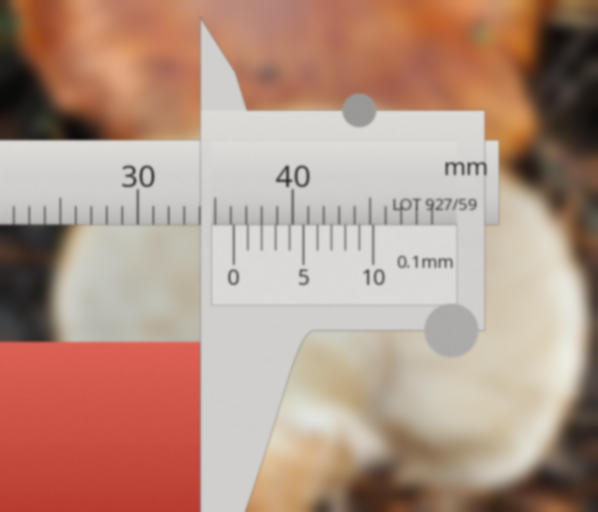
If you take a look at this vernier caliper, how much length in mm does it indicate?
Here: 36.2 mm
